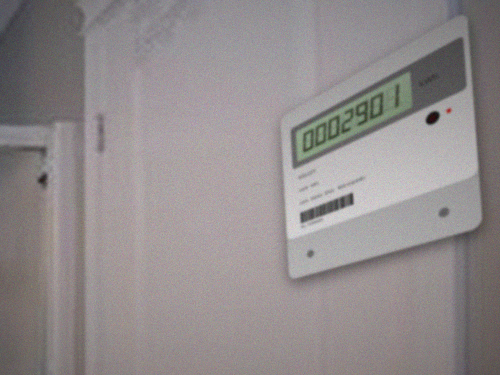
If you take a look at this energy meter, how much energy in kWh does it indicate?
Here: 2901 kWh
